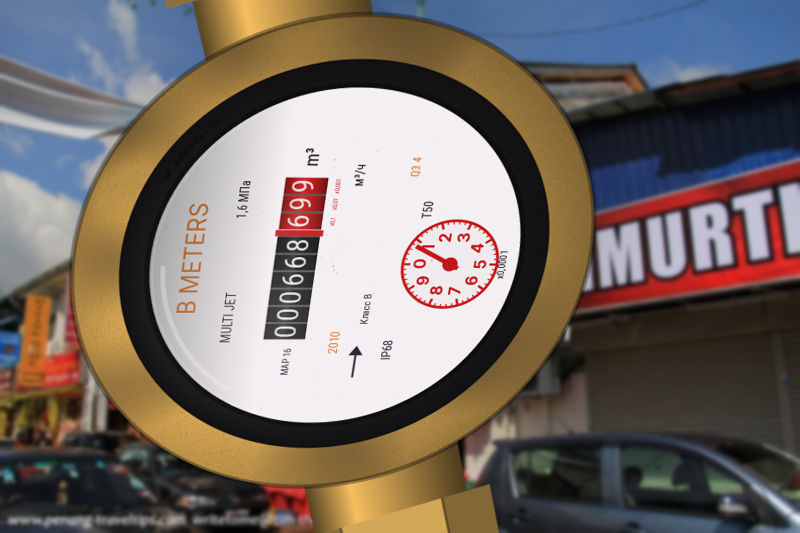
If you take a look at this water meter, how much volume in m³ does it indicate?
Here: 668.6990 m³
